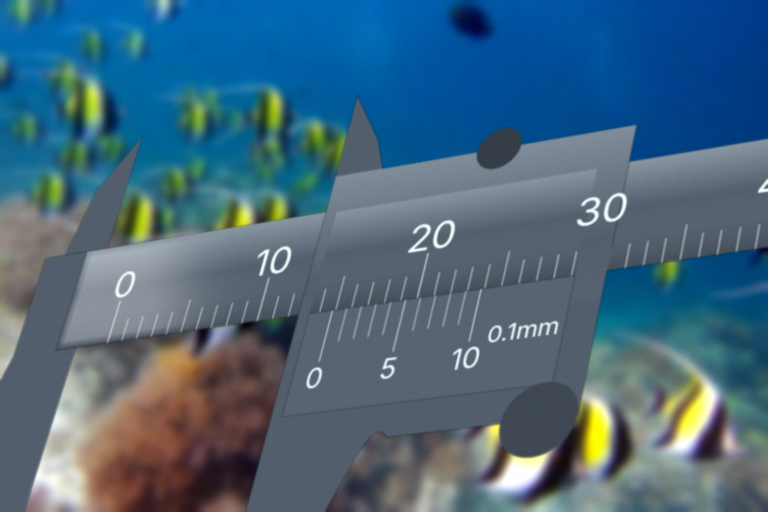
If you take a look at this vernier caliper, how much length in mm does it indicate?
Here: 14.8 mm
